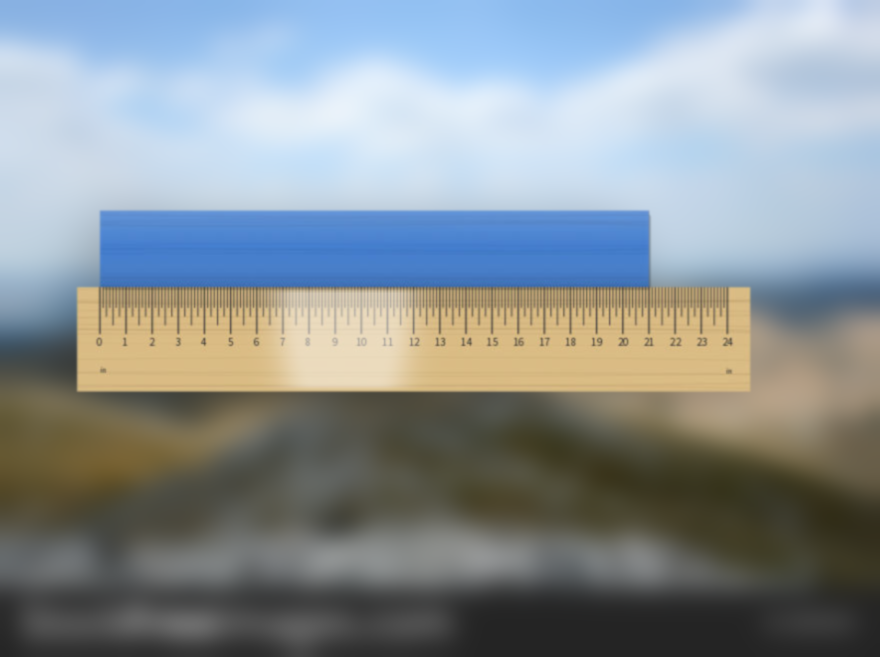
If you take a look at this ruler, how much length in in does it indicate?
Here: 21 in
